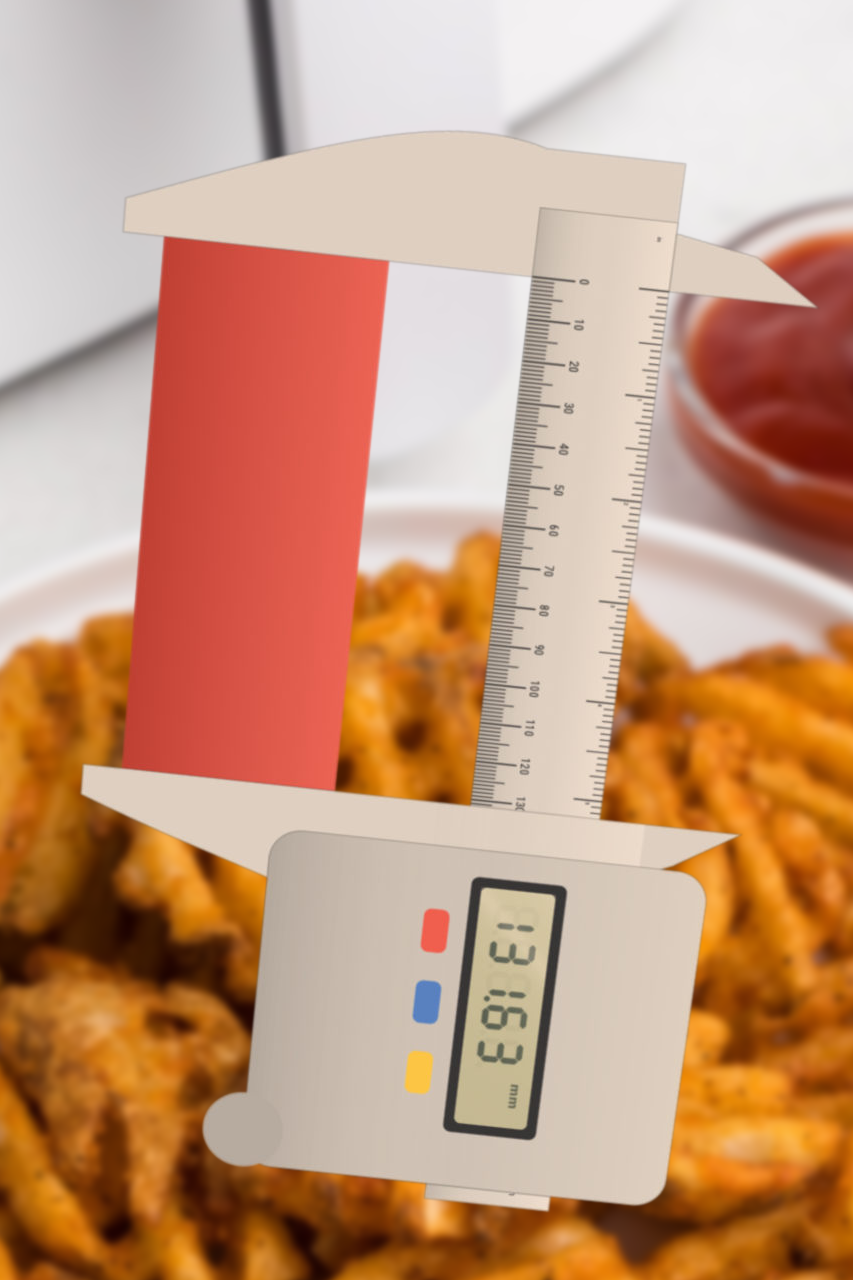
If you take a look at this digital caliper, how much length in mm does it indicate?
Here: 131.63 mm
